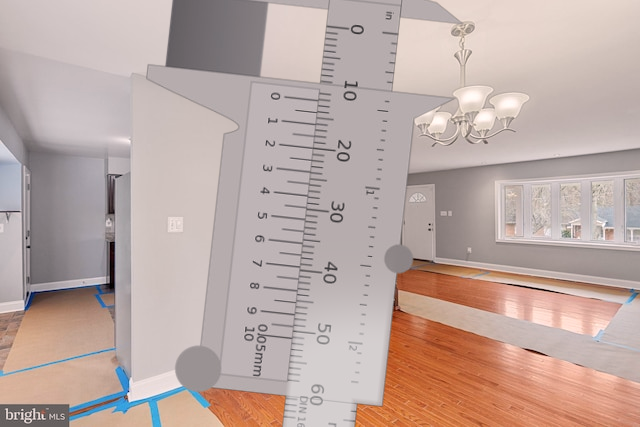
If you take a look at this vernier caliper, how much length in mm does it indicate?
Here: 12.2 mm
